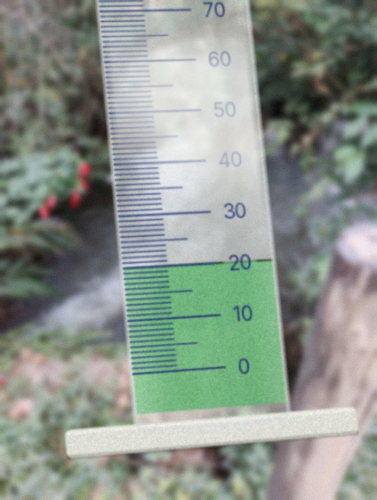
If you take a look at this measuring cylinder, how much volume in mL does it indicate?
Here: 20 mL
